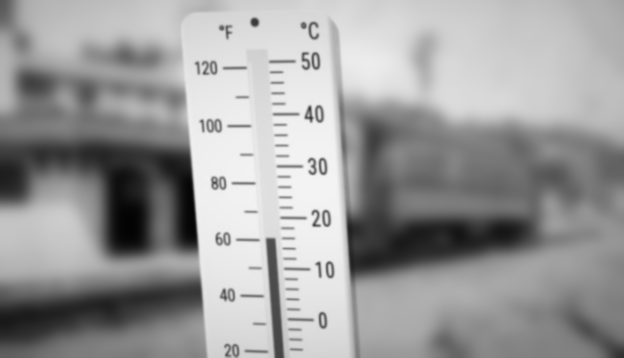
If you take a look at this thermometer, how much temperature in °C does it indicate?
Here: 16 °C
